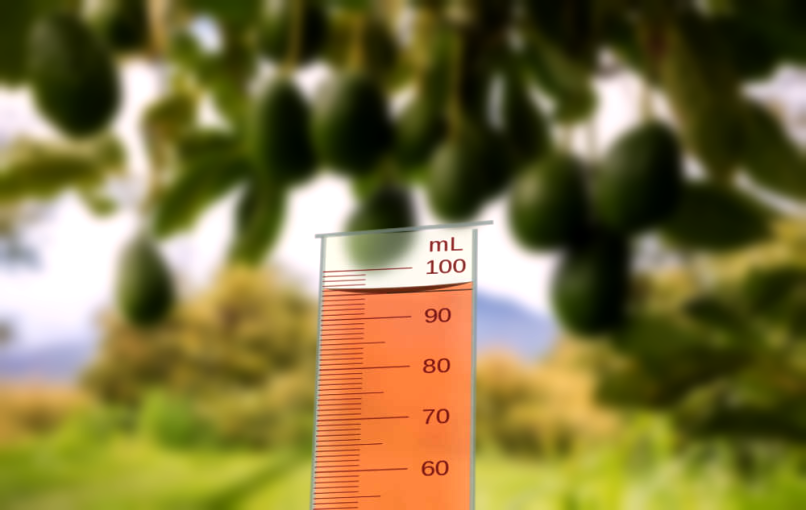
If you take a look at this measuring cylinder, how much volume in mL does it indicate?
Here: 95 mL
